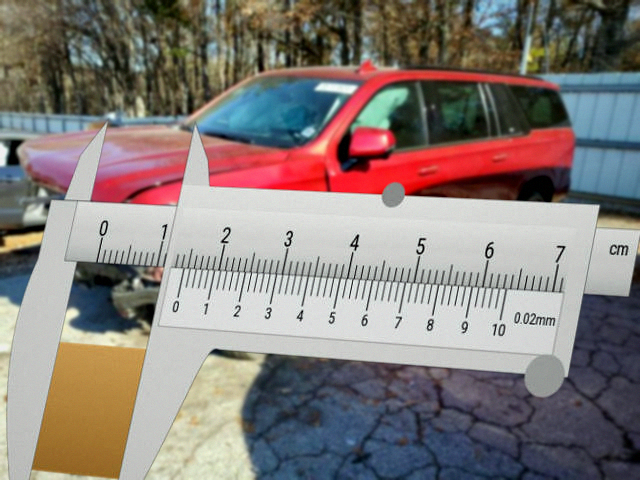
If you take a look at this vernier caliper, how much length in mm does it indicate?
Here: 14.4 mm
